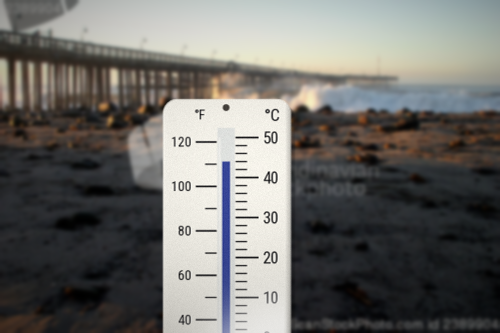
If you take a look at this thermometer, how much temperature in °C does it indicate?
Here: 44 °C
